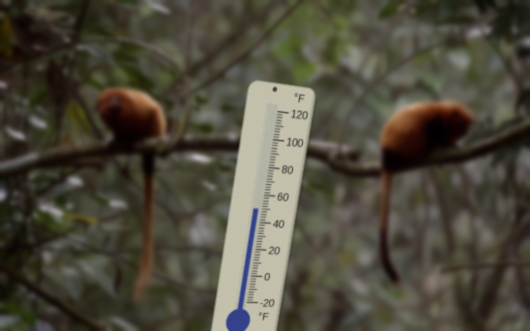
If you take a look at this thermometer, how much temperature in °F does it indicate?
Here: 50 °F
